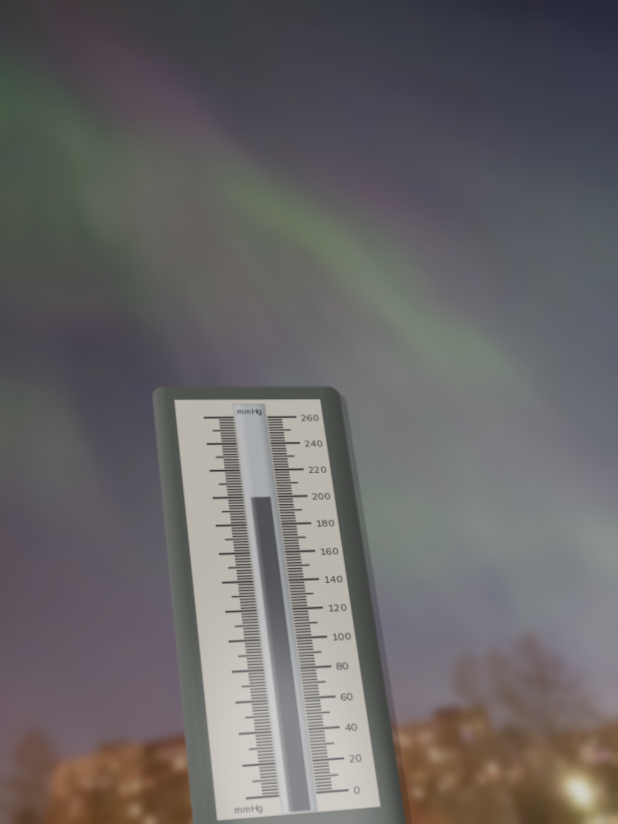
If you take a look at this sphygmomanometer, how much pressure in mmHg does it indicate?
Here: 200 mmHg
